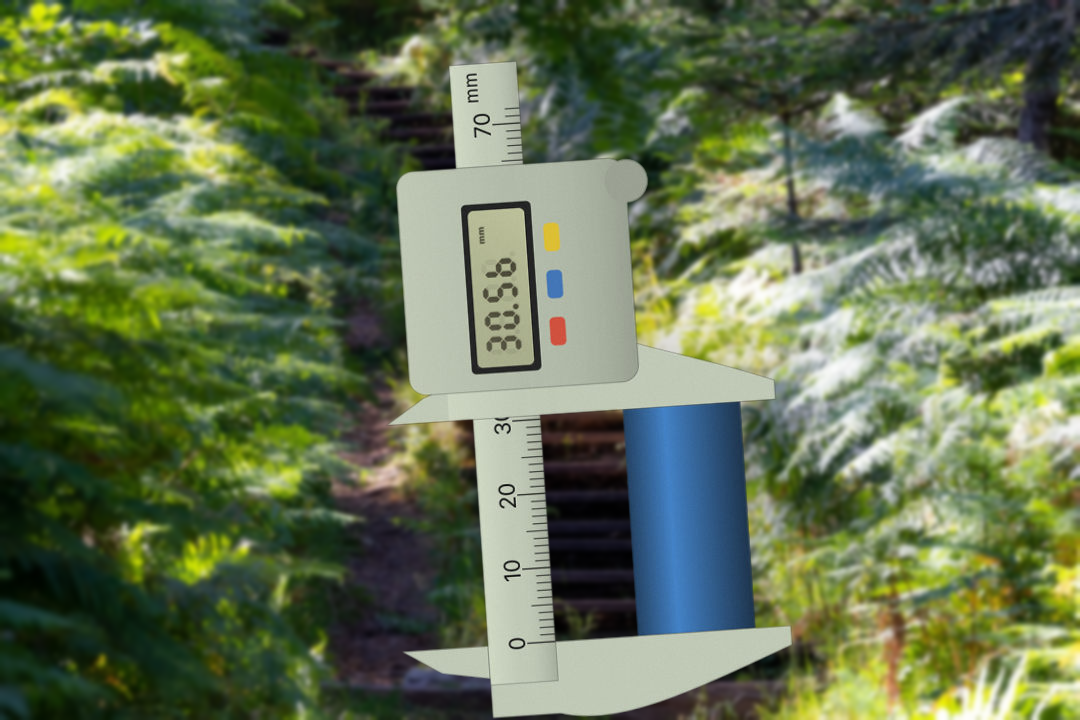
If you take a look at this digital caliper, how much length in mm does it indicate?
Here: 30.56 mm
